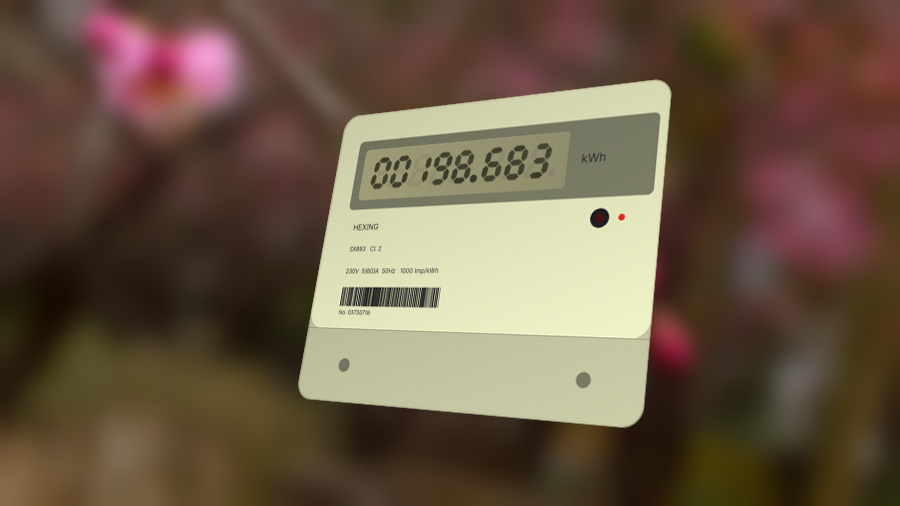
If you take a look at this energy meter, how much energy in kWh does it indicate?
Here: 198.683 kWh
